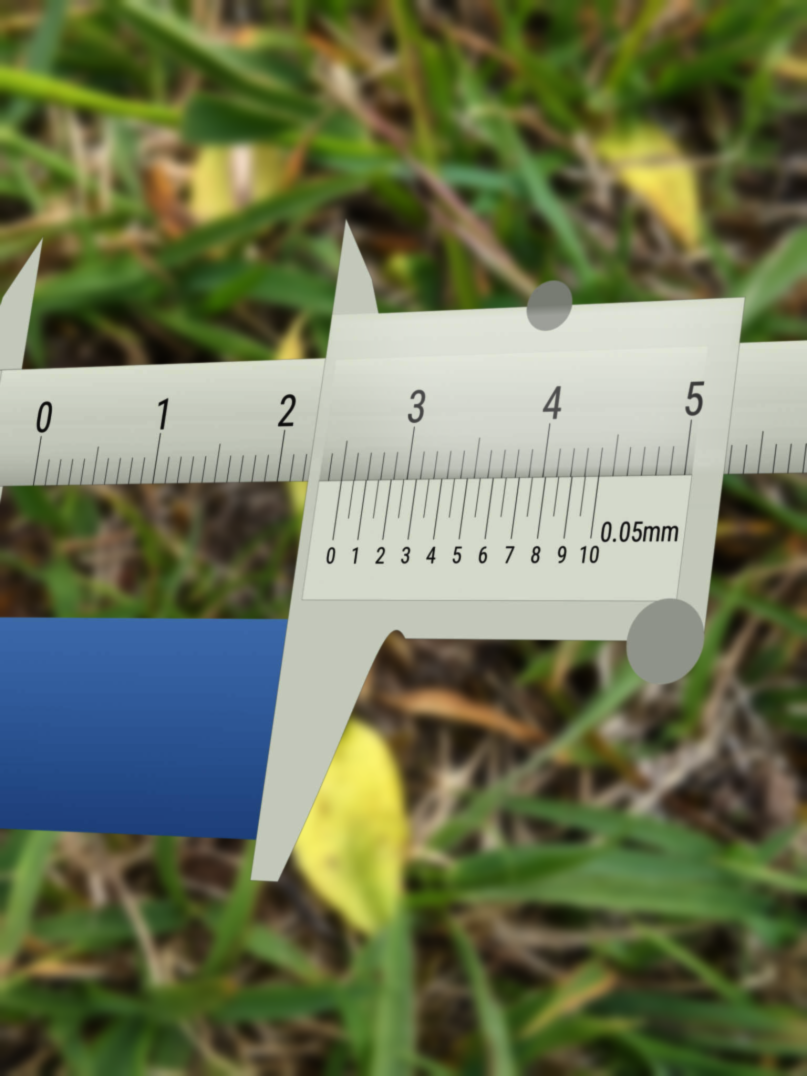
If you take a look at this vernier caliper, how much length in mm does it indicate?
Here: 25.0 mm
